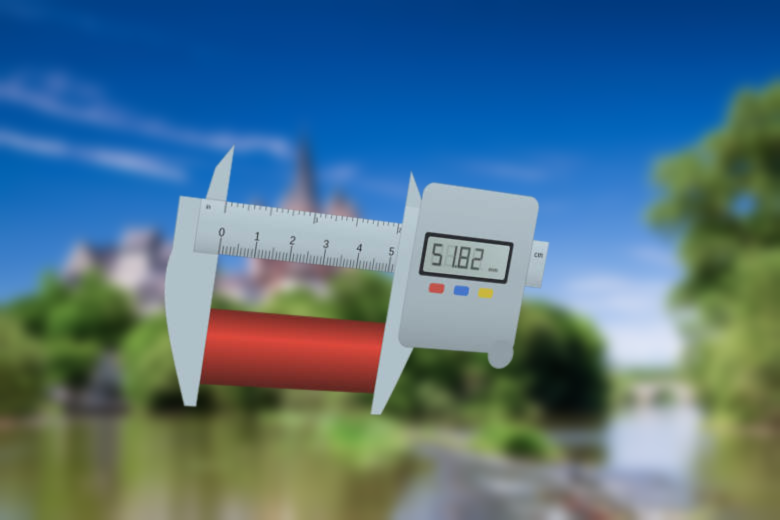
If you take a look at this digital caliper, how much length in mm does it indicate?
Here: 51.82 mm
